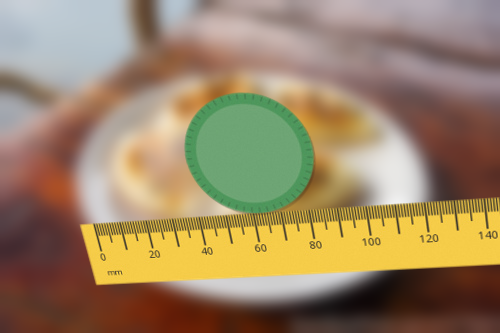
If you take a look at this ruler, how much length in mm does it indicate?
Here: 45 mm
